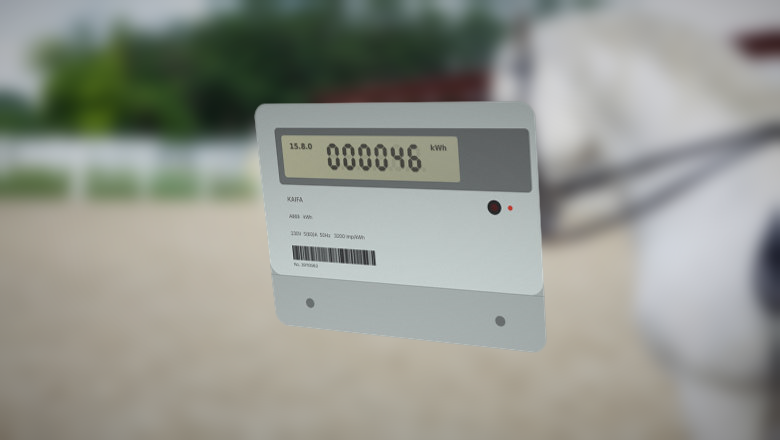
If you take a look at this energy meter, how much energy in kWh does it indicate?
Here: 46 kWh
